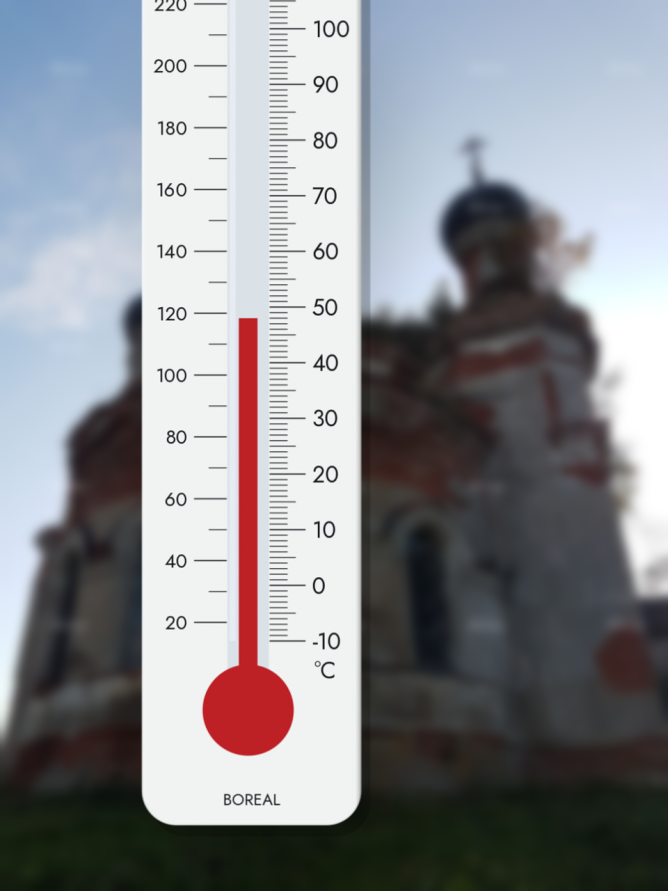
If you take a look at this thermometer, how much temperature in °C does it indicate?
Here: 48 °C
